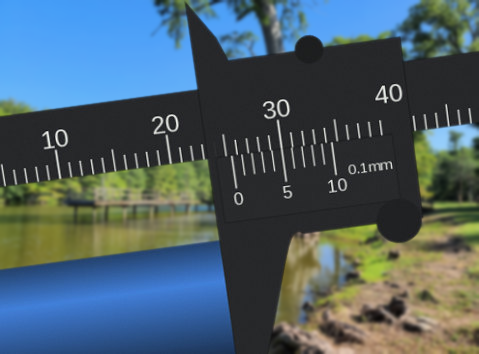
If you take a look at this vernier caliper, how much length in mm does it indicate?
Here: 25.5 mm
